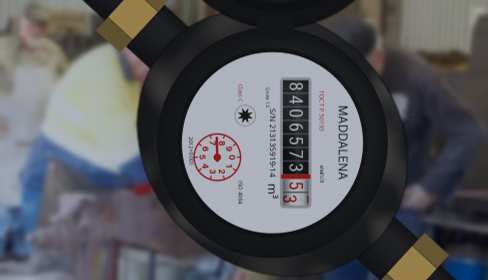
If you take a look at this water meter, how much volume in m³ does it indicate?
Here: 8406573.527 m³
